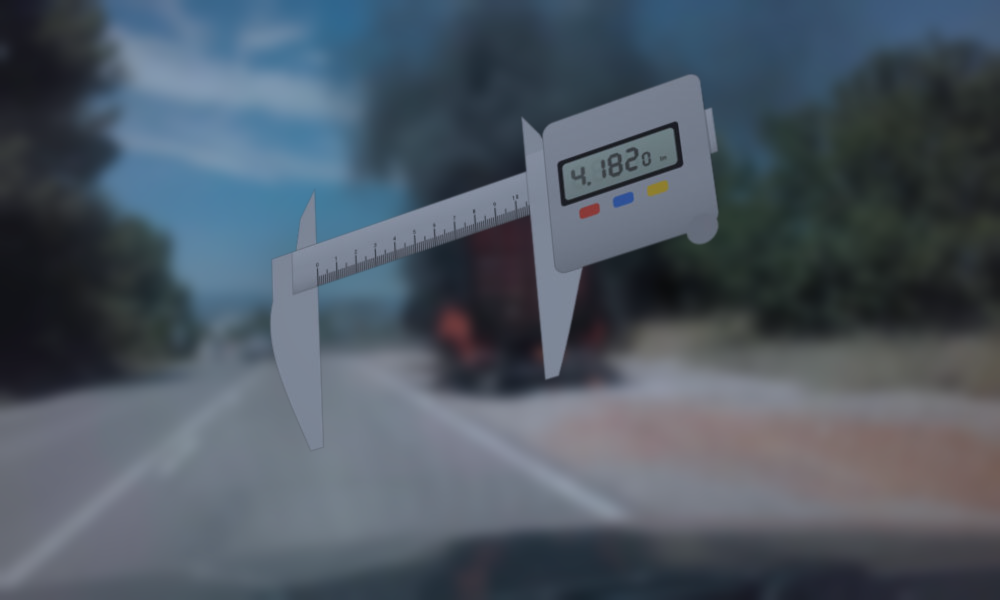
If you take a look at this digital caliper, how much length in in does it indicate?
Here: 4.1820 in
